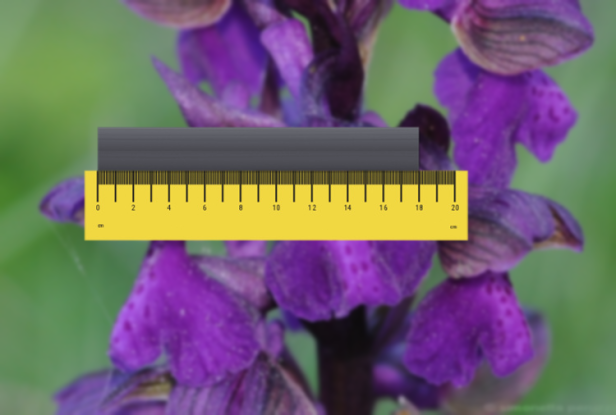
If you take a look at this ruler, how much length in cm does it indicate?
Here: 18 cm
